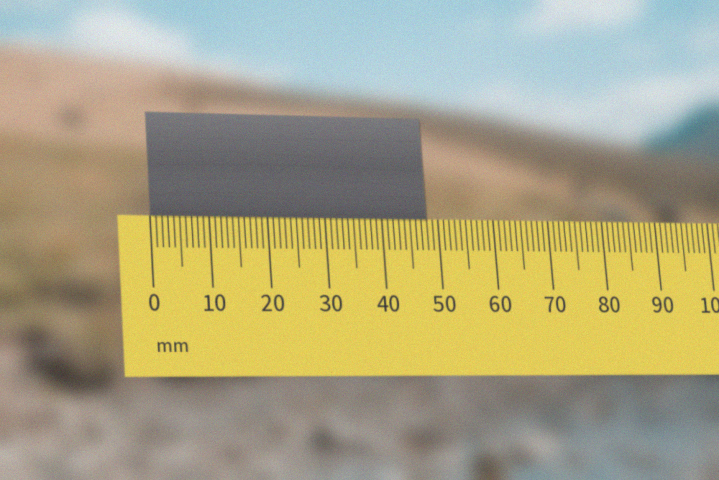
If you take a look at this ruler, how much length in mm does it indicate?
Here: 48 mm
